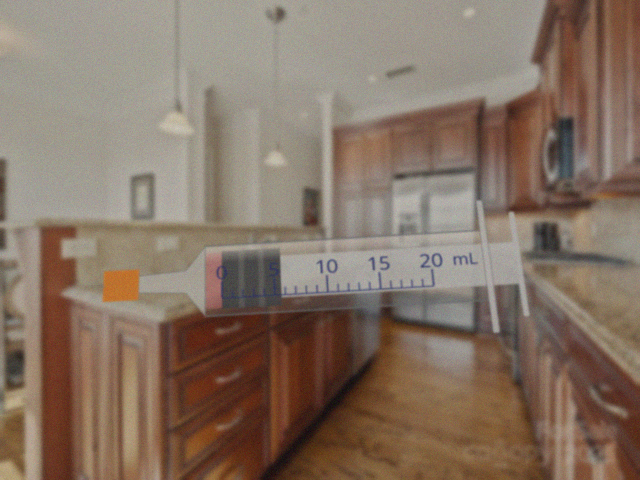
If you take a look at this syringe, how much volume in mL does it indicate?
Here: 0 mL
